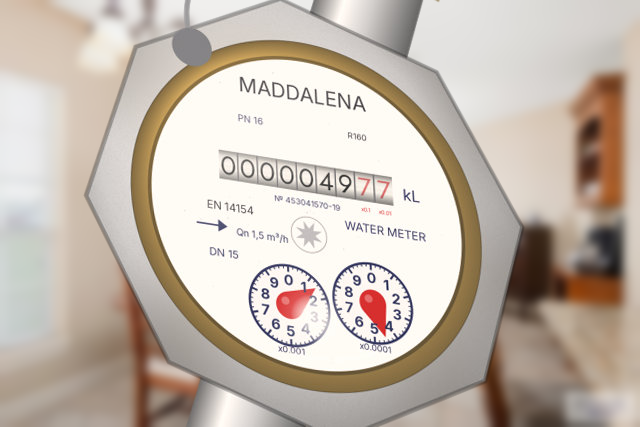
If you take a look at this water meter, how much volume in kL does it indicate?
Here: 49.7714 kL
